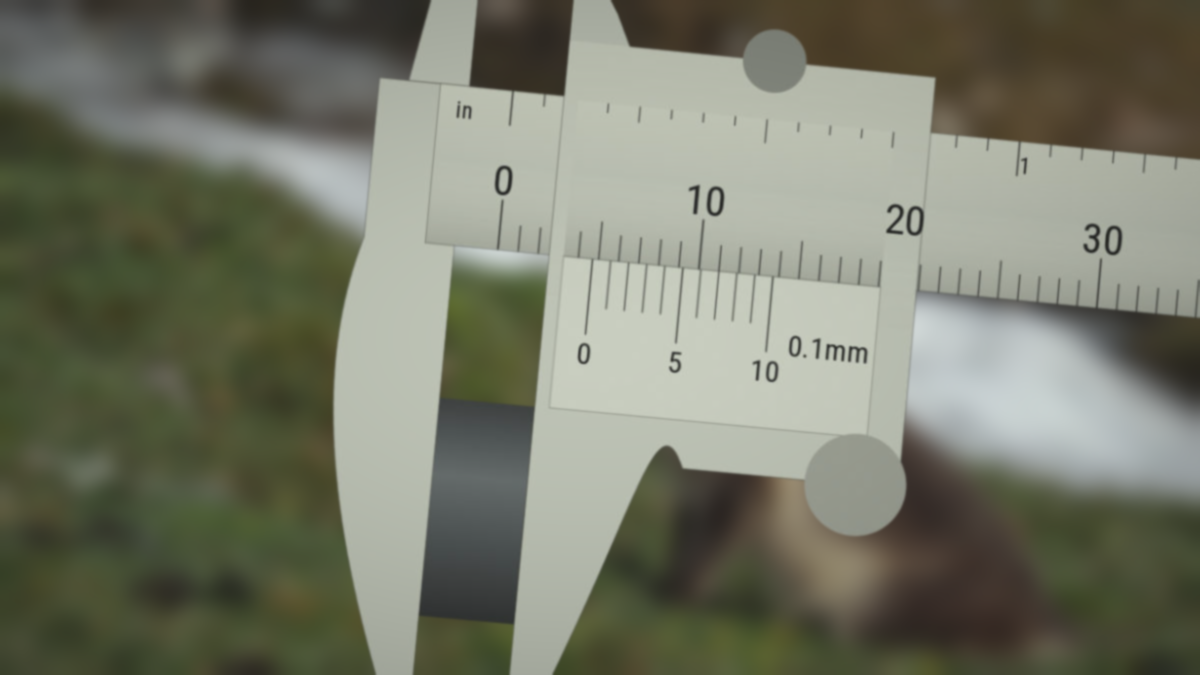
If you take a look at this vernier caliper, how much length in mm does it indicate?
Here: 4.7 mm
